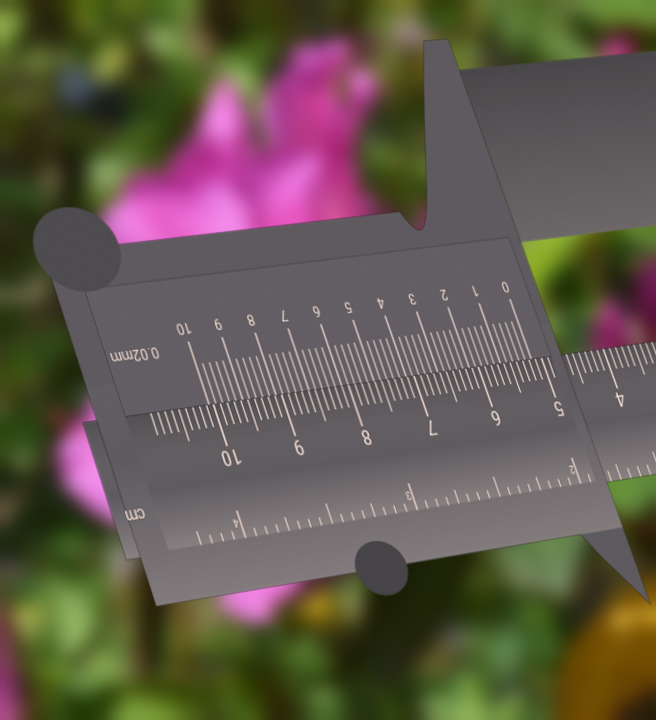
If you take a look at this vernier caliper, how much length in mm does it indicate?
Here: 51.6 mm
